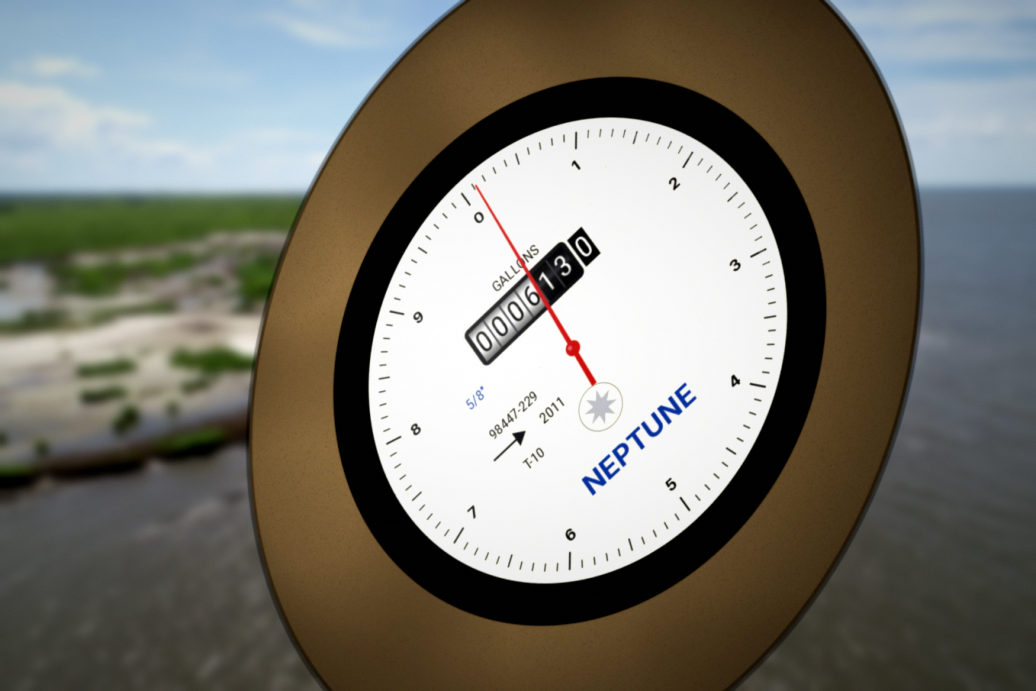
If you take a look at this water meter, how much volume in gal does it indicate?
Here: 6130.1 gal
